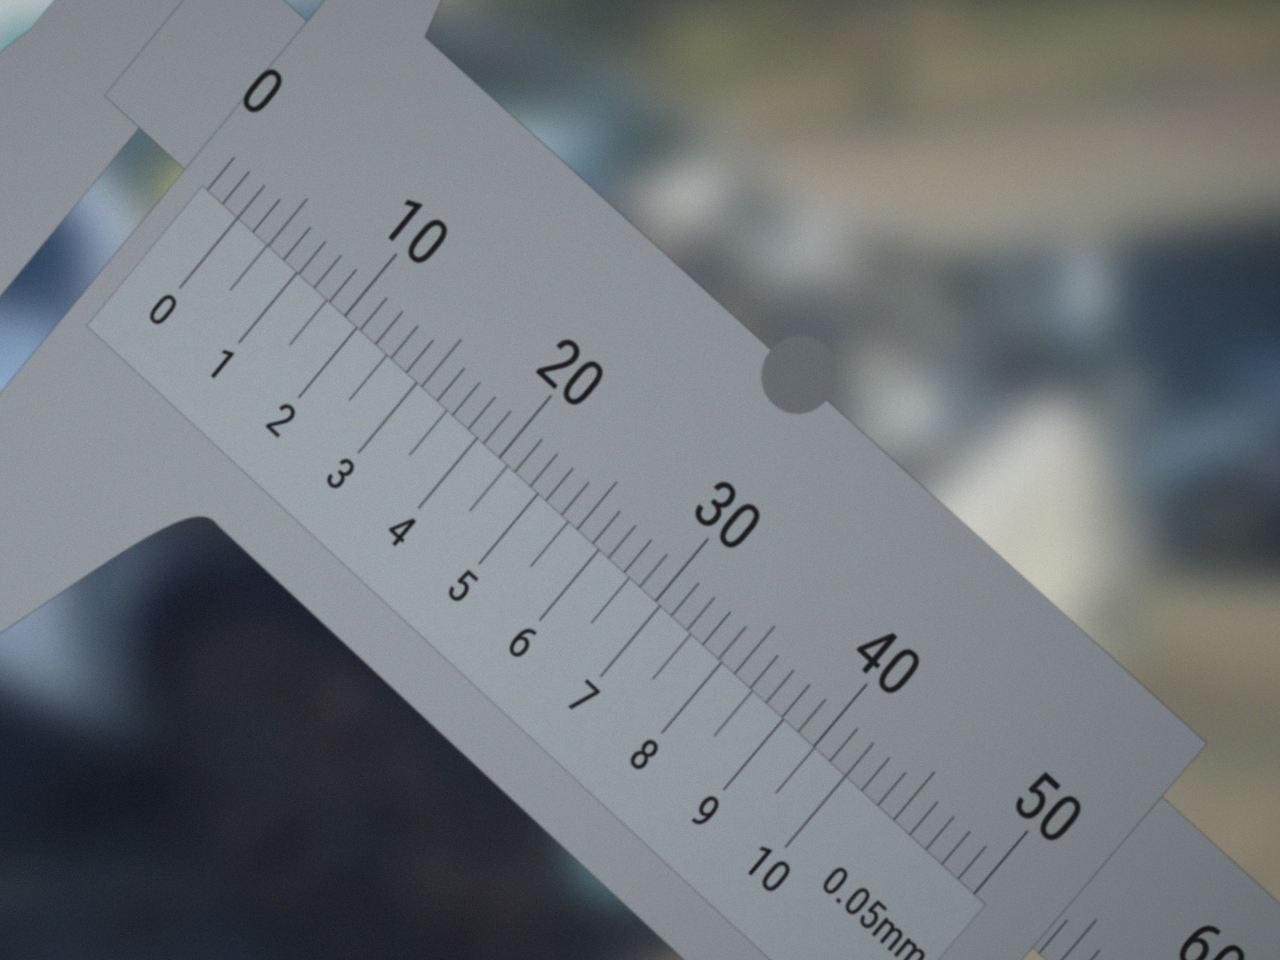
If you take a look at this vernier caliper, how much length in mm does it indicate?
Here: 3.0 mm
